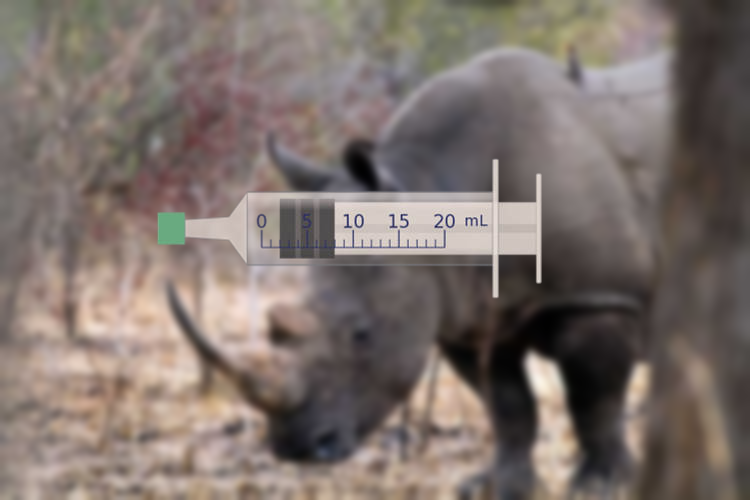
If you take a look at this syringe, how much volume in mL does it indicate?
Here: 2 mL
